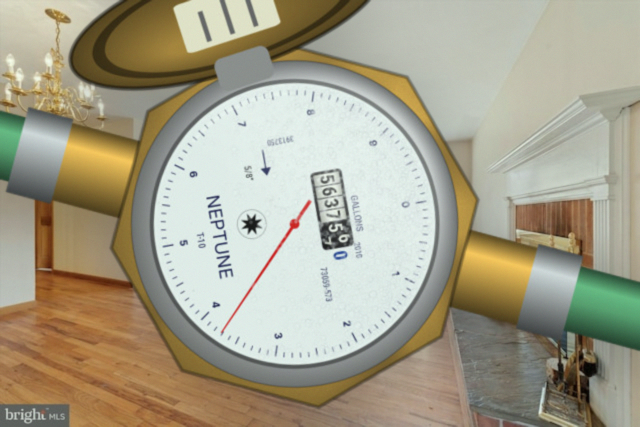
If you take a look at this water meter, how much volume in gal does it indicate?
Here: 5637563.7 gal
